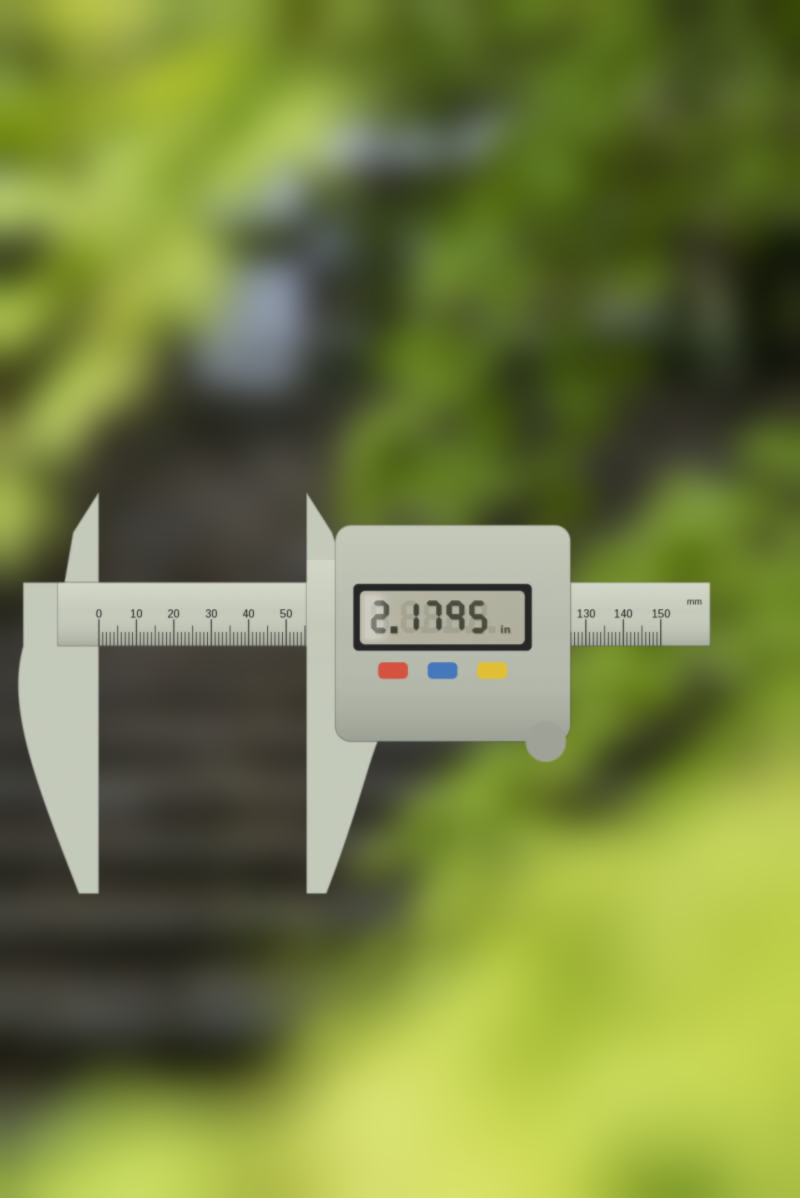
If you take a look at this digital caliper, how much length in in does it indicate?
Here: 2.1795 in
